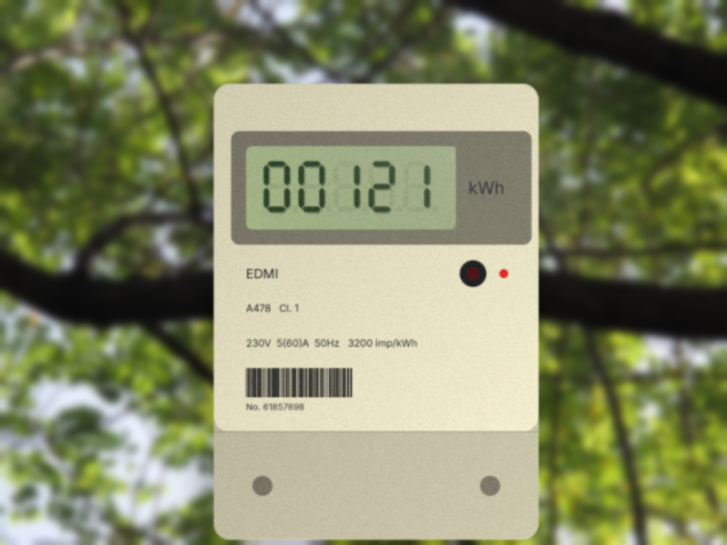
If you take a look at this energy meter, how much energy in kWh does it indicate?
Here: 121 kWh
